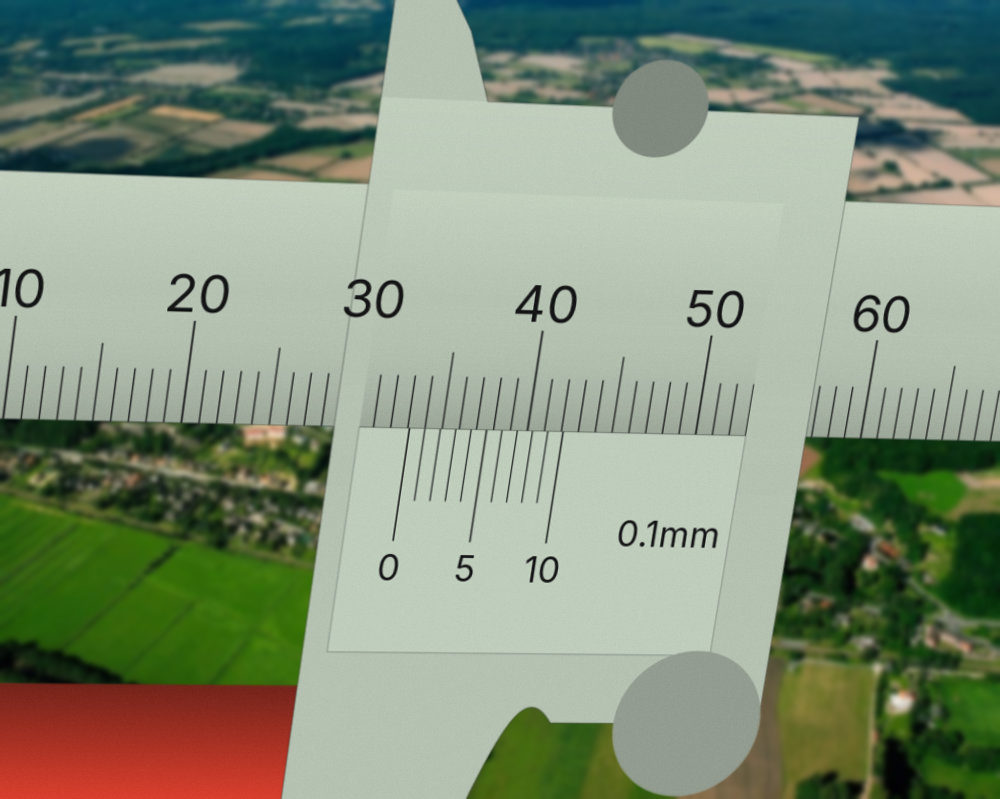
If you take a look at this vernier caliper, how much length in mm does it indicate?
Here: 33.1 mm
